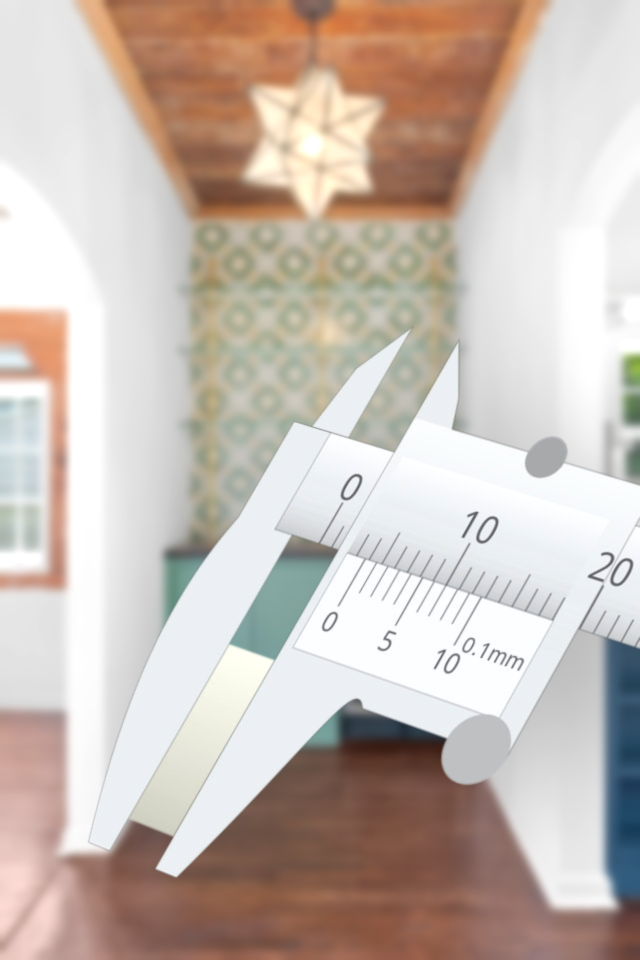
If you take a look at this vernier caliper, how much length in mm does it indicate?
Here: 3.7 mm
